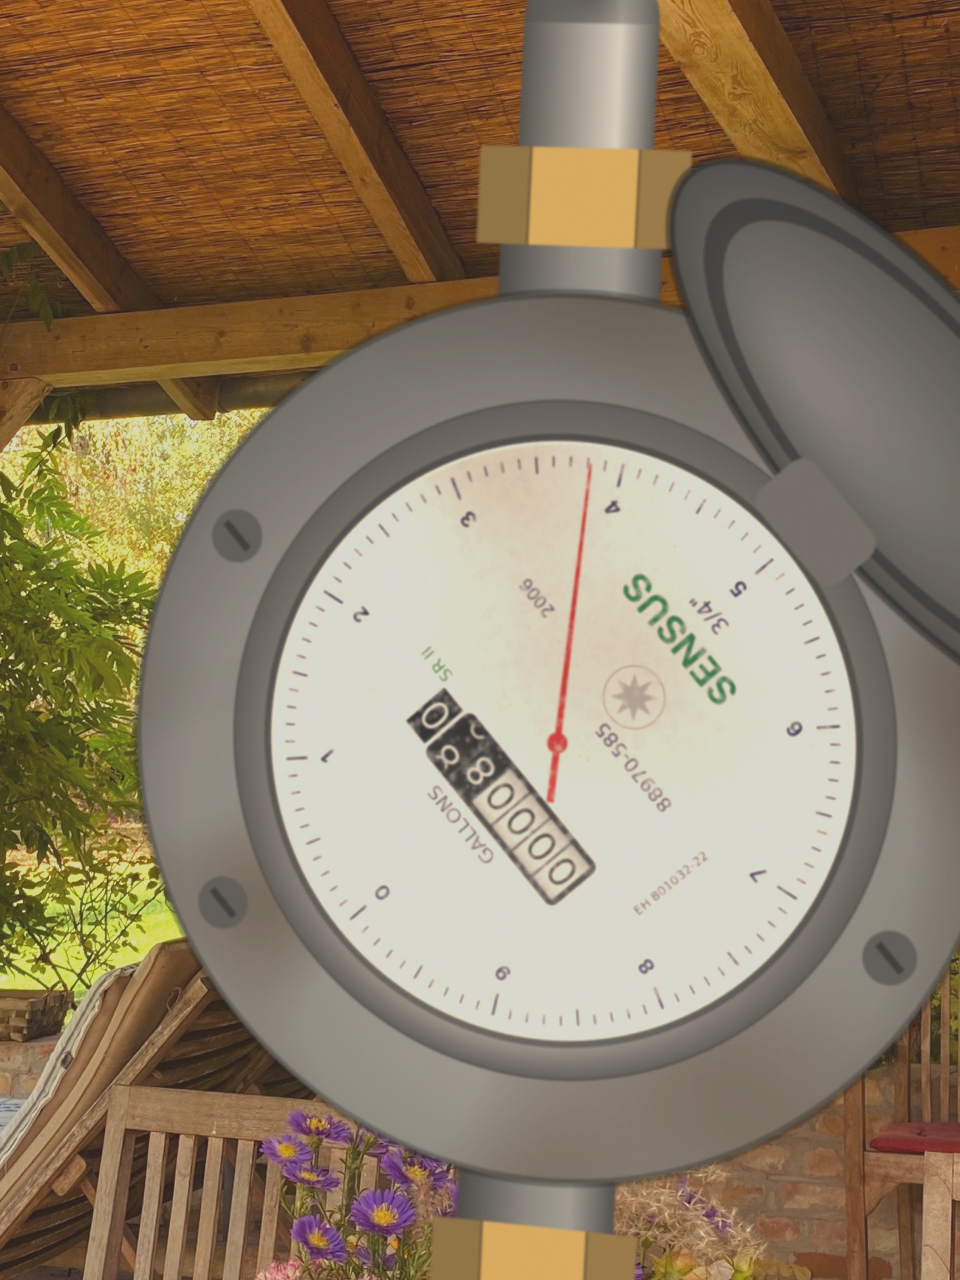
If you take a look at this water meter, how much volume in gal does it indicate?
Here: 883.8 gal
